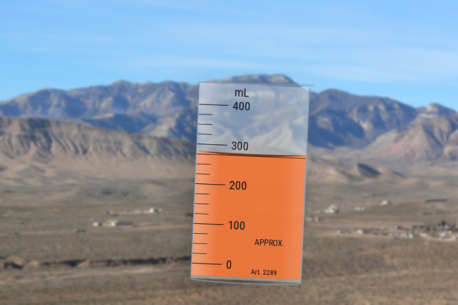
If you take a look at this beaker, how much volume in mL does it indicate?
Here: 275 mL
